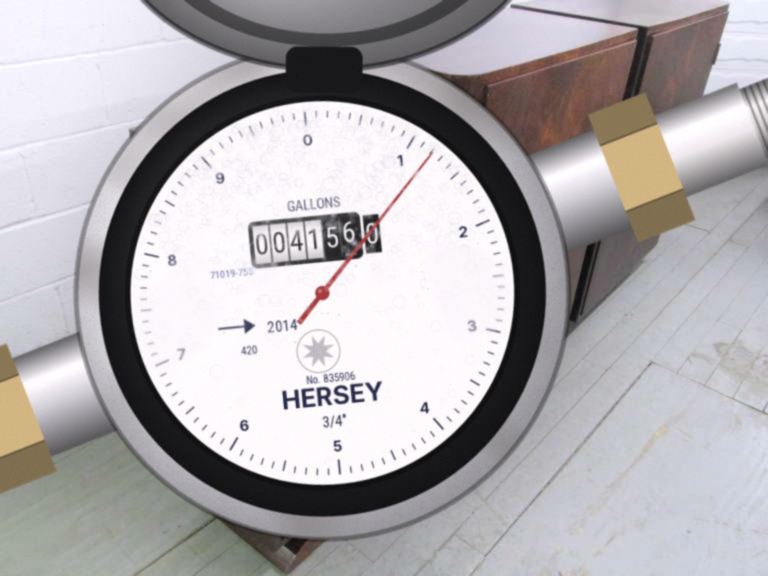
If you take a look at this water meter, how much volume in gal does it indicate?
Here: 41561.2 gal
